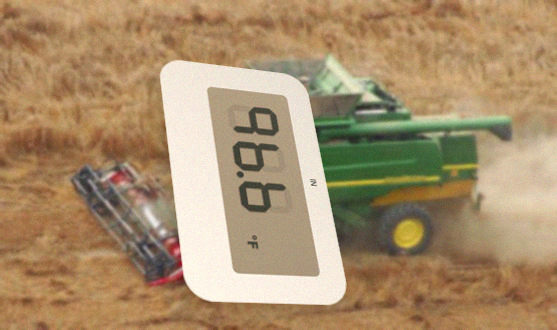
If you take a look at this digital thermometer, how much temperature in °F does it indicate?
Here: 96.6 °F
